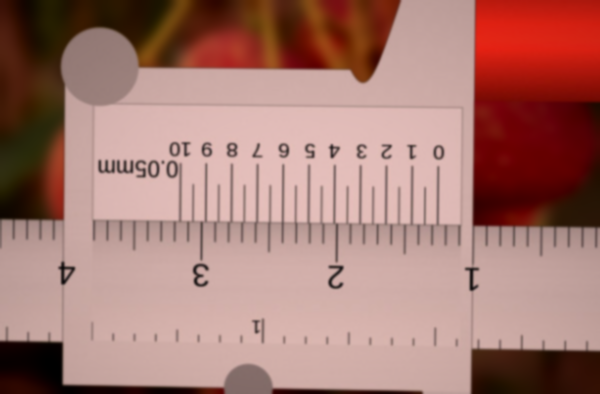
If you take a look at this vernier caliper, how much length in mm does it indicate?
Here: 12.6 mm
